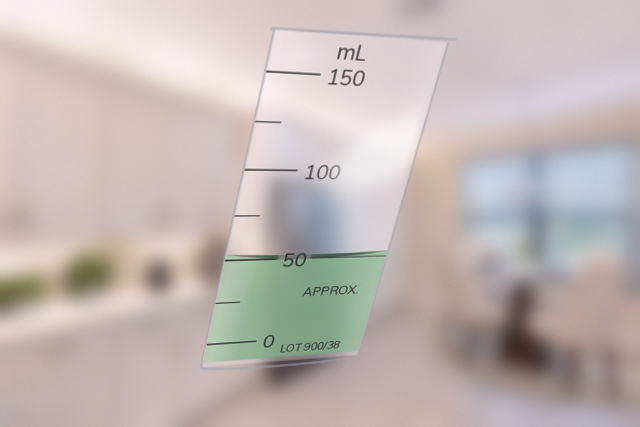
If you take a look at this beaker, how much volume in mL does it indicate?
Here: 50 mL
